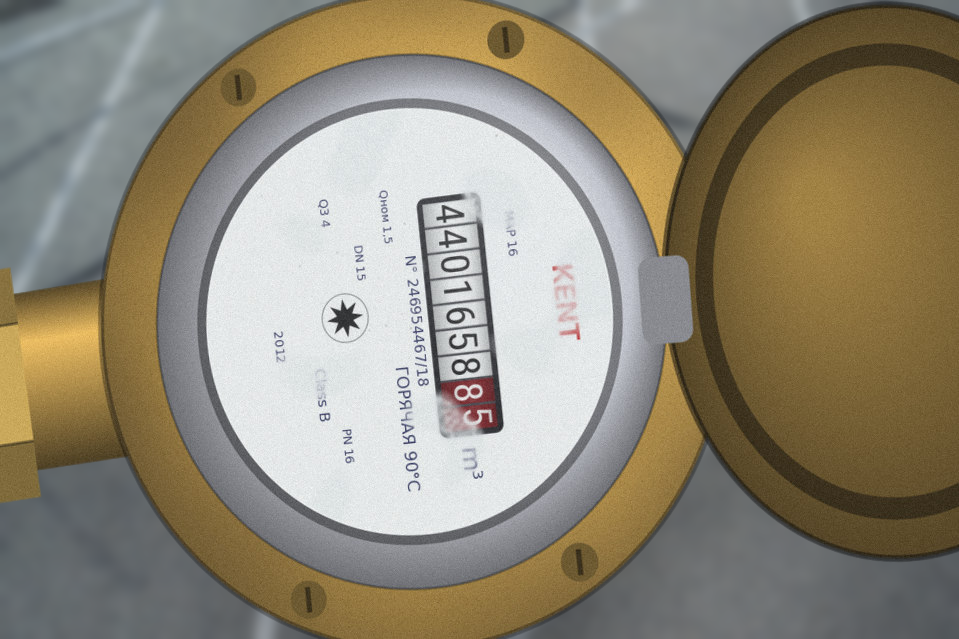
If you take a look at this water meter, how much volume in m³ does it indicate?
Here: 4401658.85 m³
